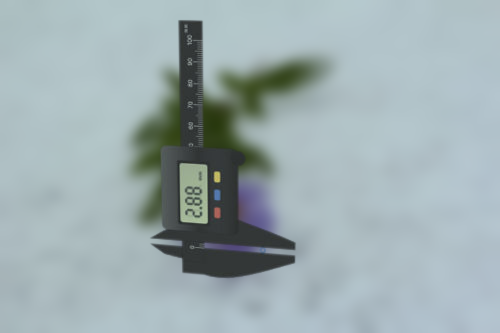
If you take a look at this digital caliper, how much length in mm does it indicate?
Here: 2.88 mm
